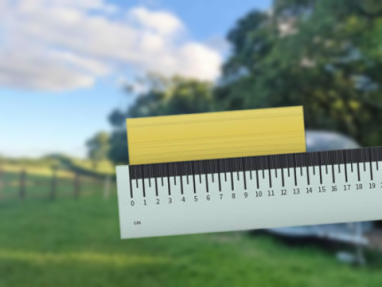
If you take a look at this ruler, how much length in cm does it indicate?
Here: 14 cm
